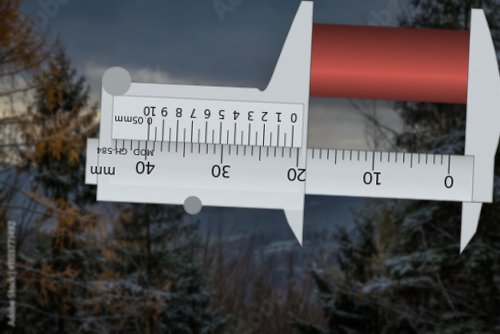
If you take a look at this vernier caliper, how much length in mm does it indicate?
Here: 20.8 mm
